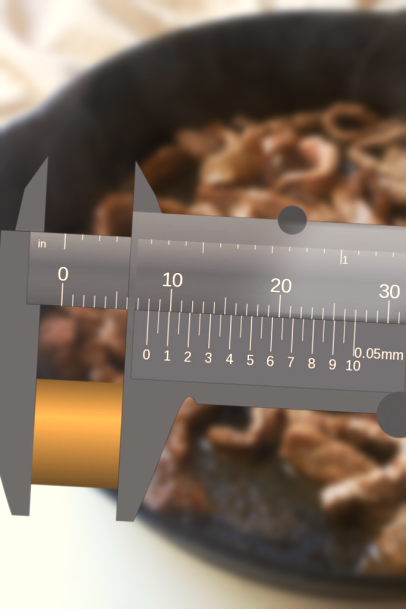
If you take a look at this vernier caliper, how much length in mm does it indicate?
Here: 8.0 mm
